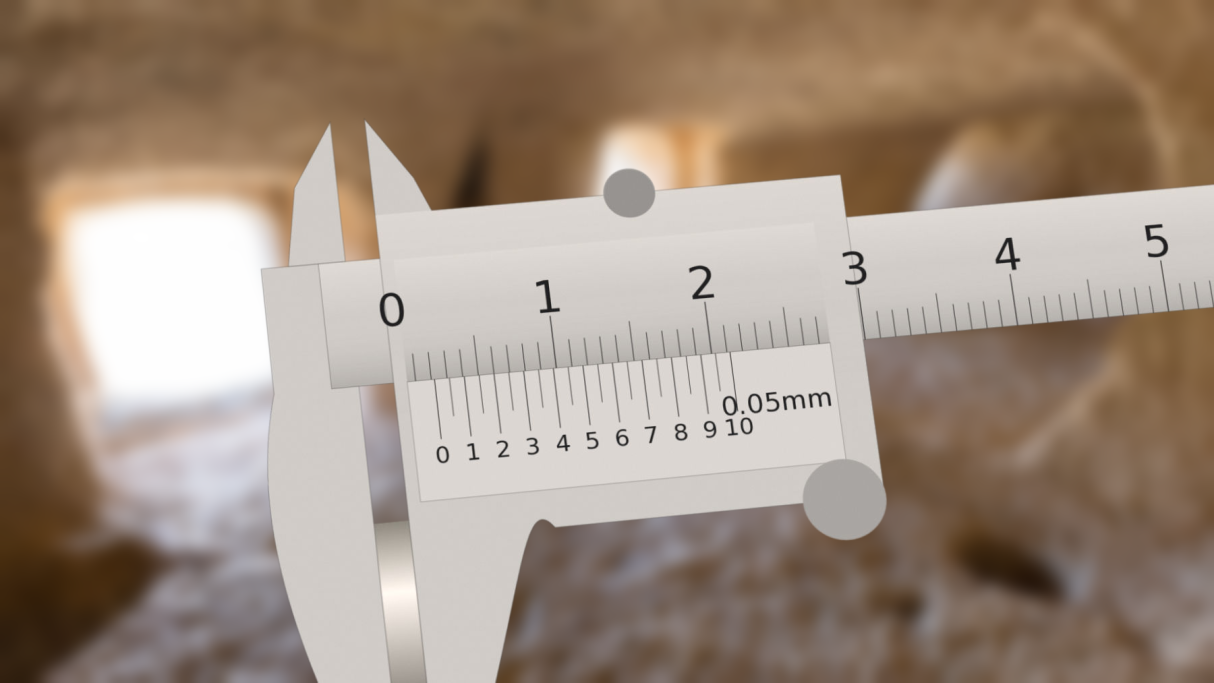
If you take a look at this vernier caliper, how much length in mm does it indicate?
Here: 2.2 mm
